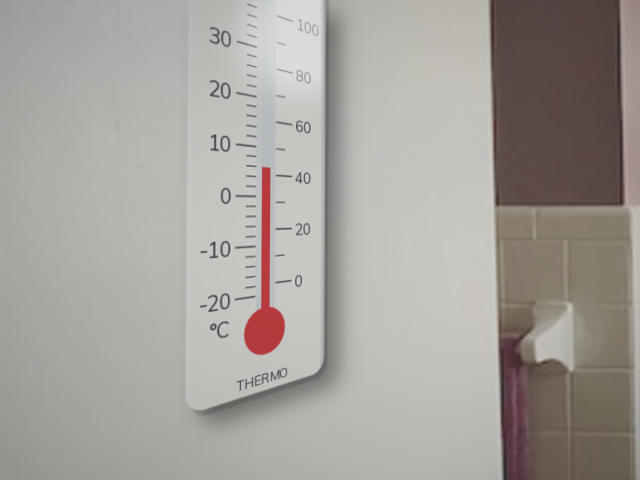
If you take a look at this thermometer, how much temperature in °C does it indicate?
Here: 6 °C
